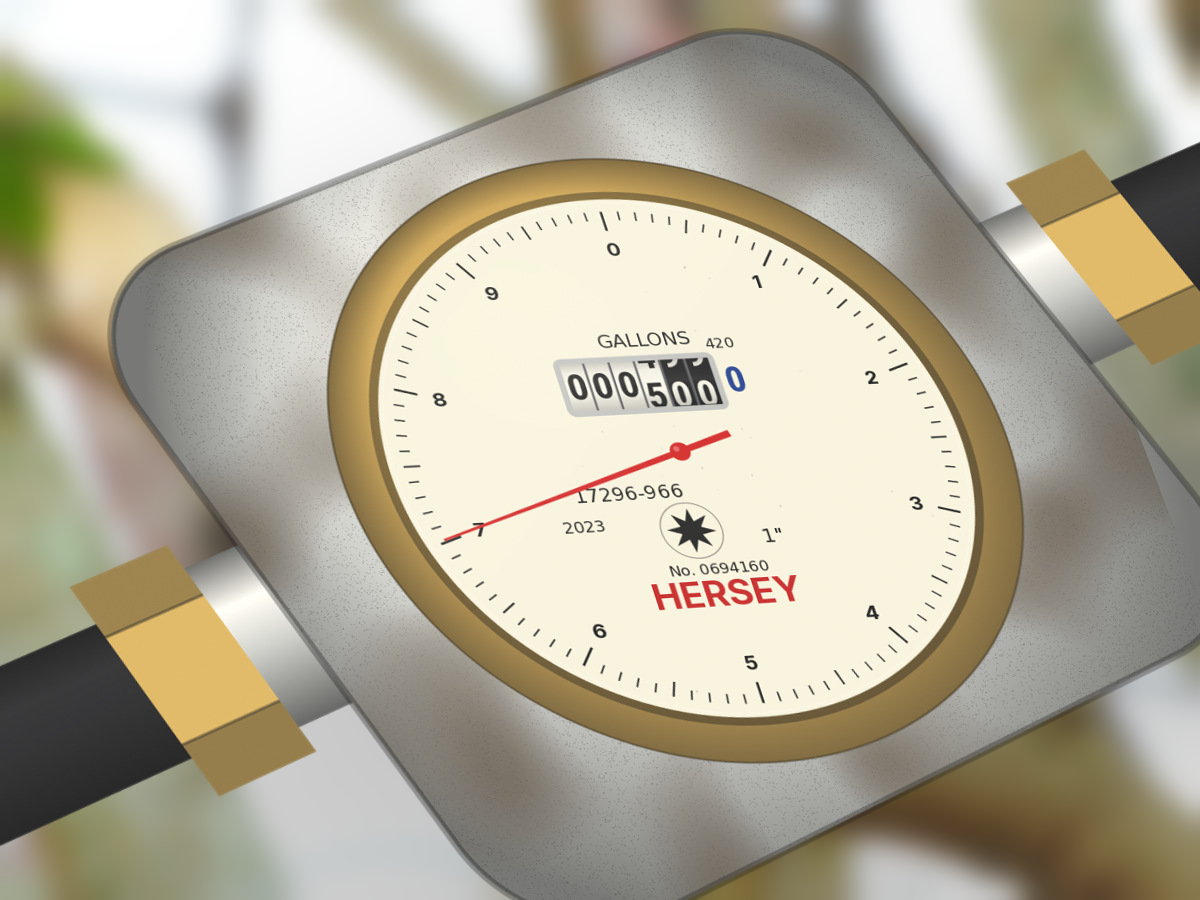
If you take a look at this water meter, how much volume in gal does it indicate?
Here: 4997.0 gal
